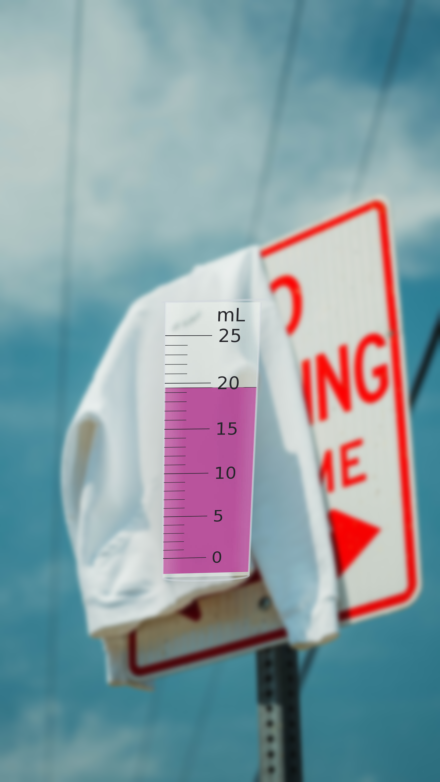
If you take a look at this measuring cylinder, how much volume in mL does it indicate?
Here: 19.5 mL
